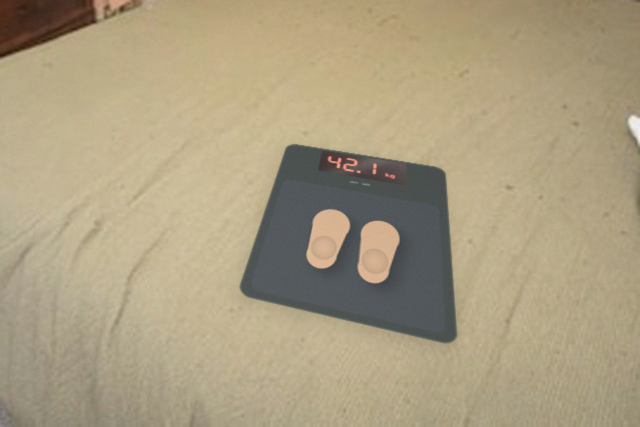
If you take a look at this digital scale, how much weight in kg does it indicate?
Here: 42.1 kg
